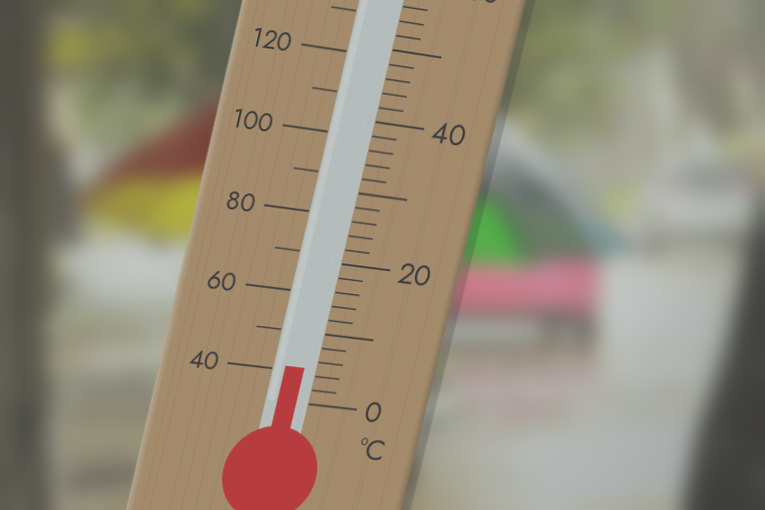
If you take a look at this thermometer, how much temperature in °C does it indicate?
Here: 5 °C
